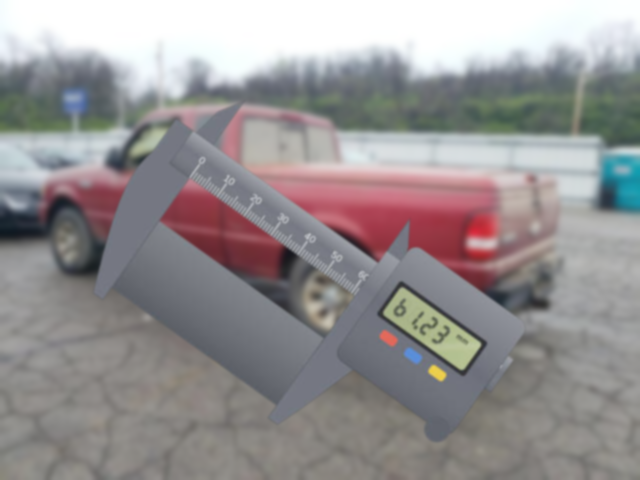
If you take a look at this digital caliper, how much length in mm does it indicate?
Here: 61.23 mm
